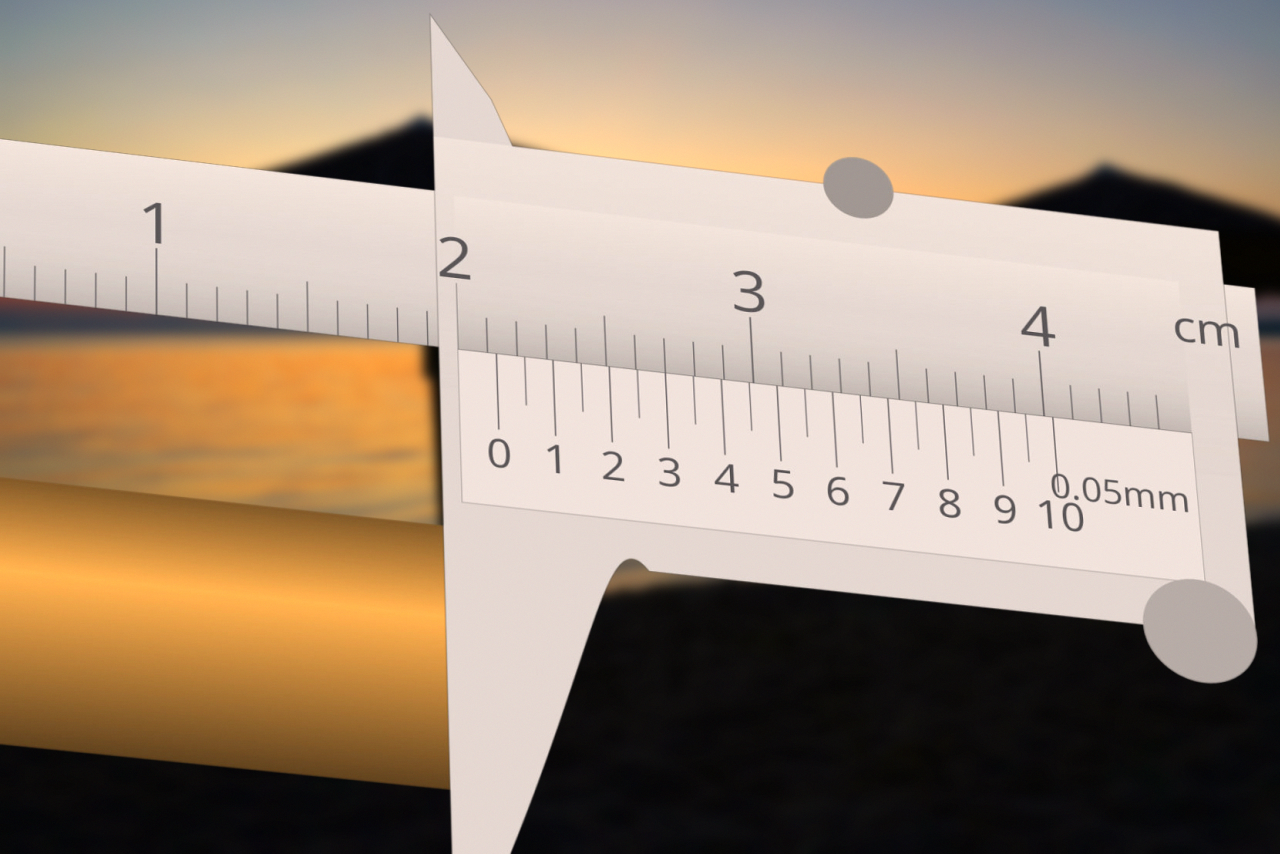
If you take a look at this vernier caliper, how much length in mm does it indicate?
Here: 21.30 mm
